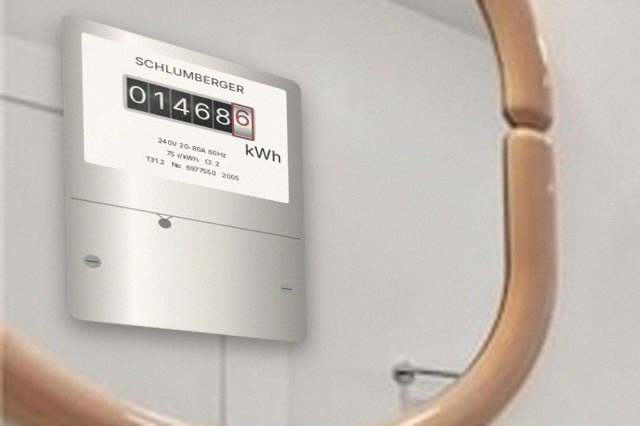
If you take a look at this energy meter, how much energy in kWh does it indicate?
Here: 1468.6 kWh
